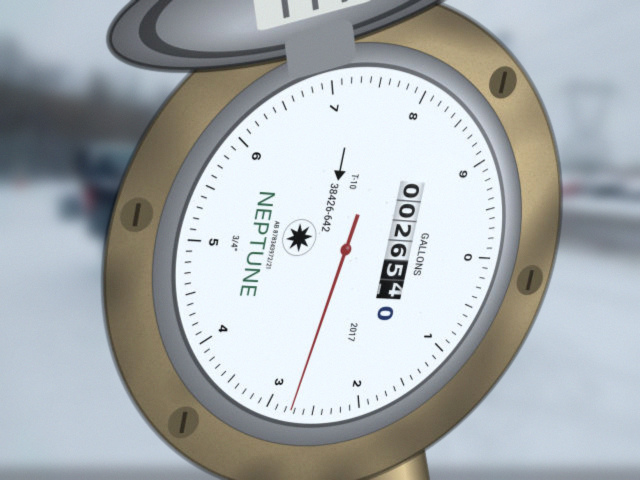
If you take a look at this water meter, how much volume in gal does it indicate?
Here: 26542.7 gal
